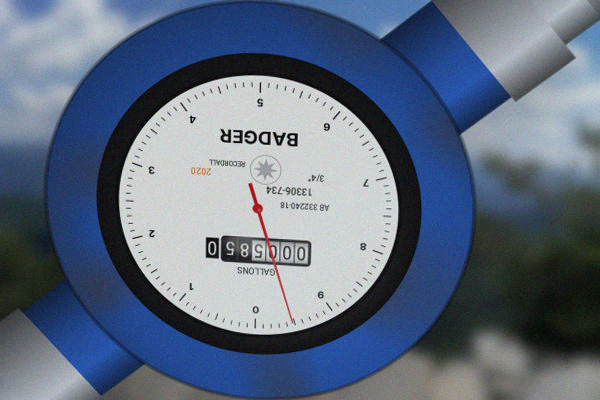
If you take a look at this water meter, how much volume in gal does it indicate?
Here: 5849.5 gal
